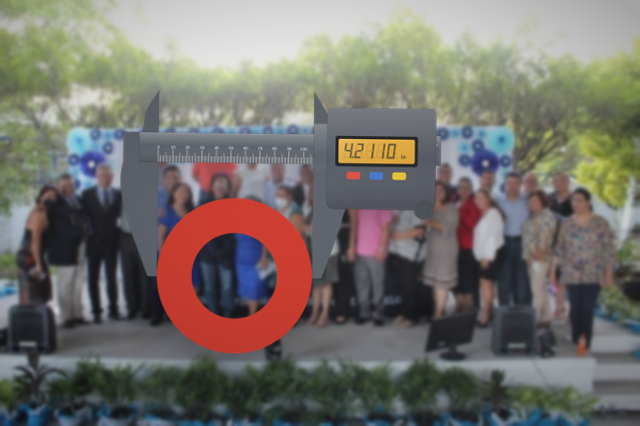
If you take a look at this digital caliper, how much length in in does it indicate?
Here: 4.2110 in
